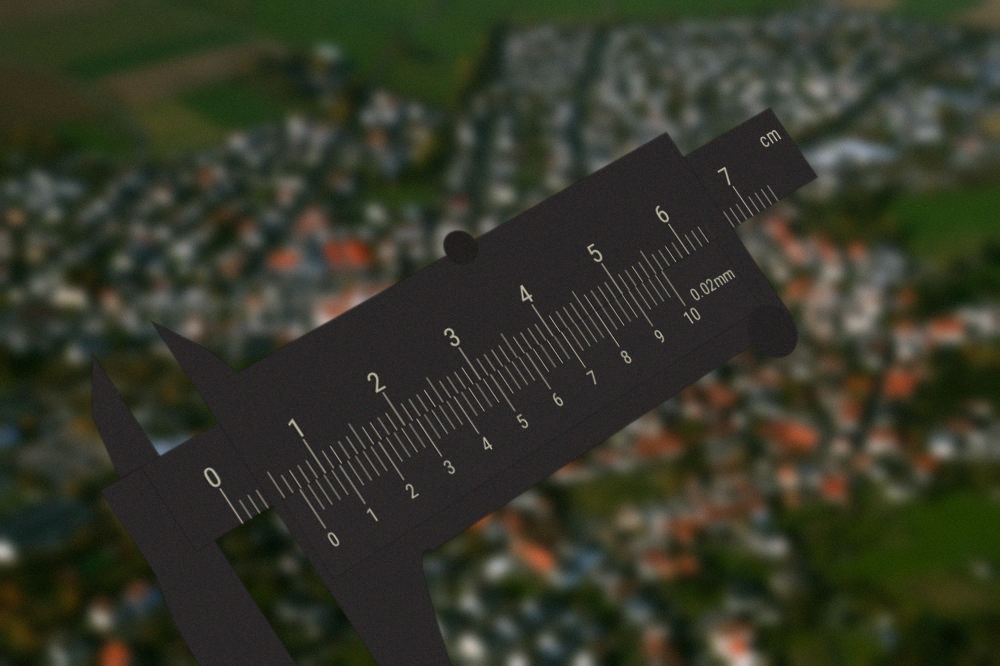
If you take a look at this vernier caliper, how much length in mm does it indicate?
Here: 6.8 mm
